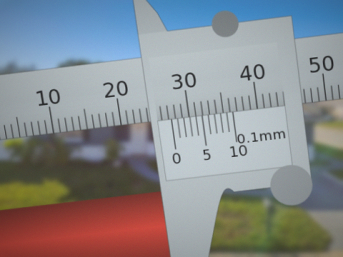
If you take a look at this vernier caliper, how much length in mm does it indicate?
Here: 27.4 mm
